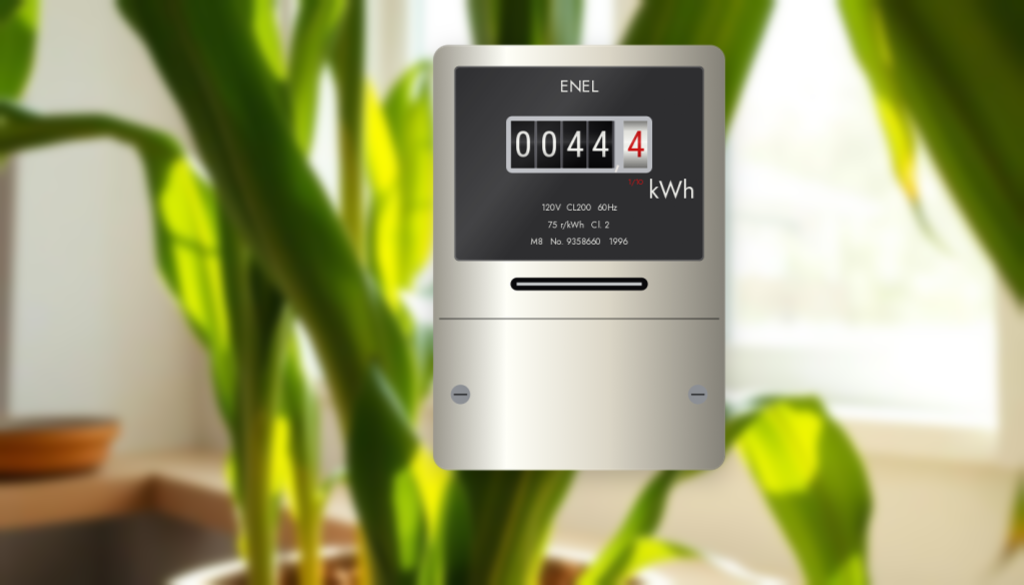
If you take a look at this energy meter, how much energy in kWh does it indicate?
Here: 44.4 kWh
